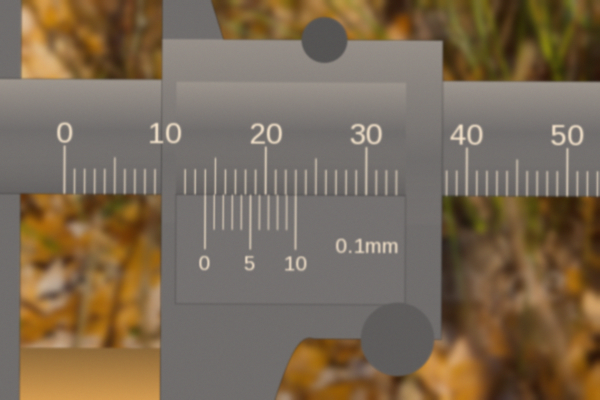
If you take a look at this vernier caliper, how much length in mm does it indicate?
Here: 14.0 mm
